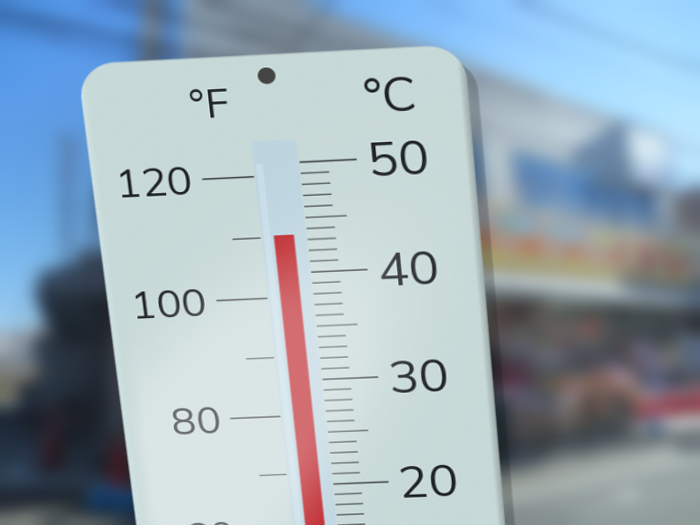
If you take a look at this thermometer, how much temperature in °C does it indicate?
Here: 43.5 °C
